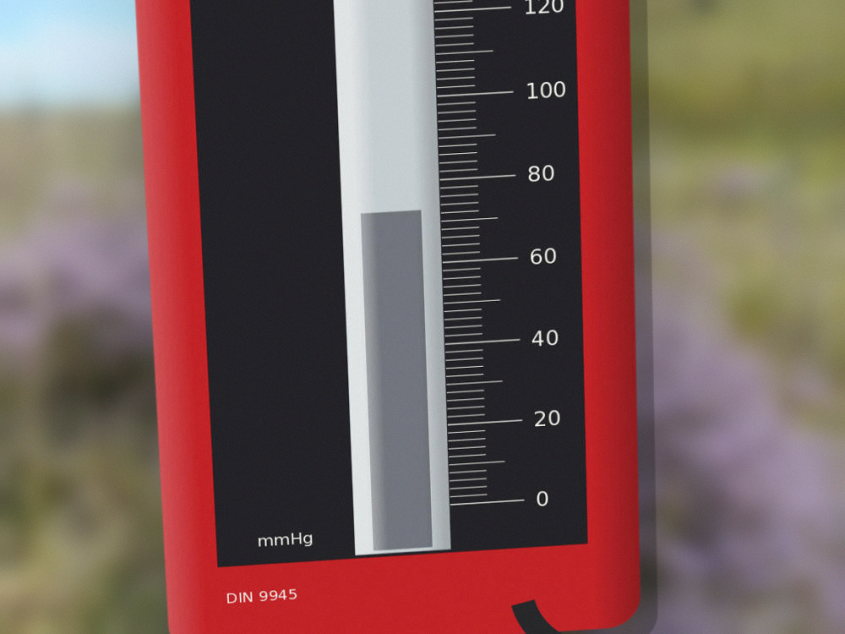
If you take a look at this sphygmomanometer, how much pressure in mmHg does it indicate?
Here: 73 mmHg
